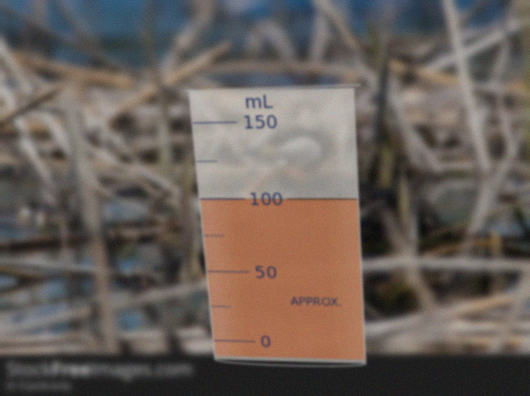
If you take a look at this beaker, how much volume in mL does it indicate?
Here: 100 mL
